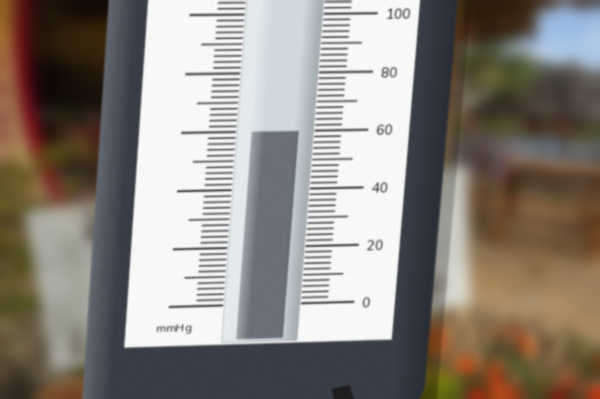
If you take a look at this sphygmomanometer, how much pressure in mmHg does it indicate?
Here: 60 mmHg
